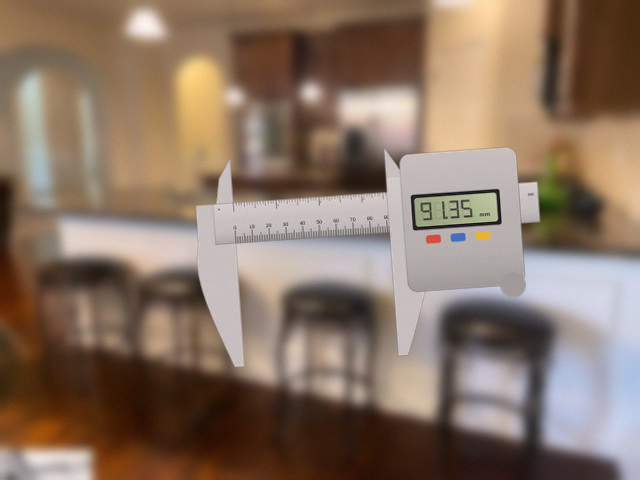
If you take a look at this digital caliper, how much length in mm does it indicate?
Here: 91.35 mm
